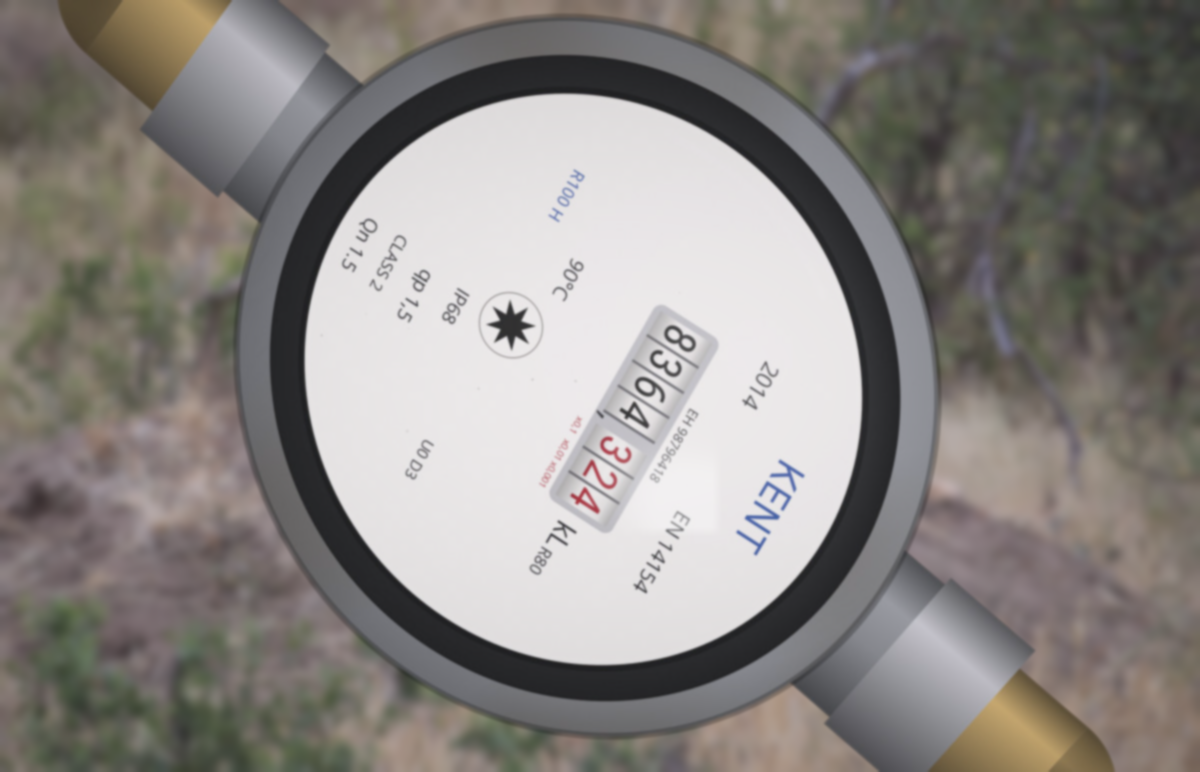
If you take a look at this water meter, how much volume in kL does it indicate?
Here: 8364.324 kL
